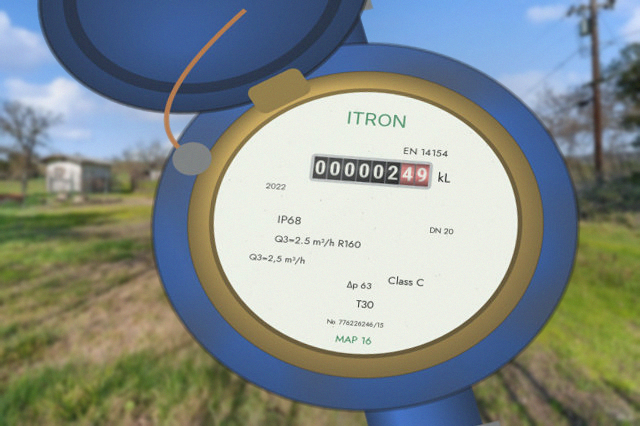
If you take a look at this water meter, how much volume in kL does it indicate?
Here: 2.49 kL
